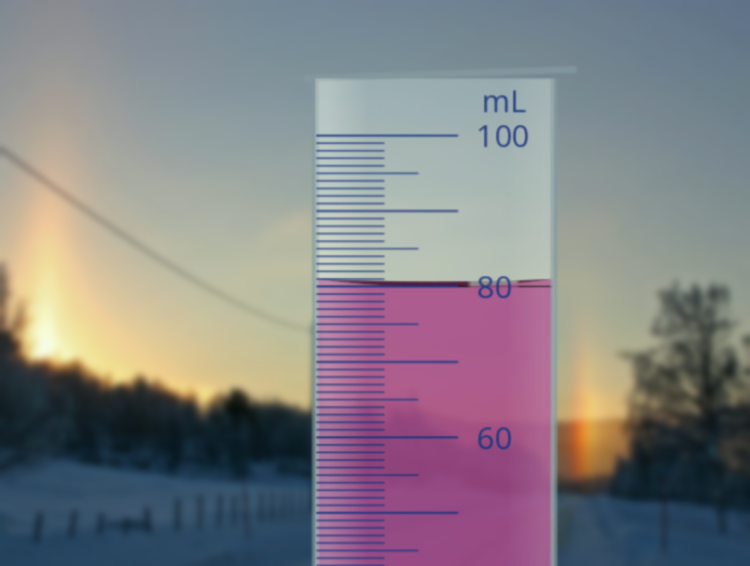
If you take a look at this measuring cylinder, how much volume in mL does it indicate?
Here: 80 mL
